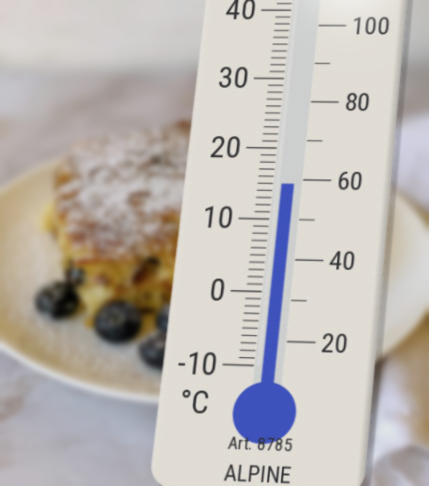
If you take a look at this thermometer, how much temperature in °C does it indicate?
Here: 15 °C
